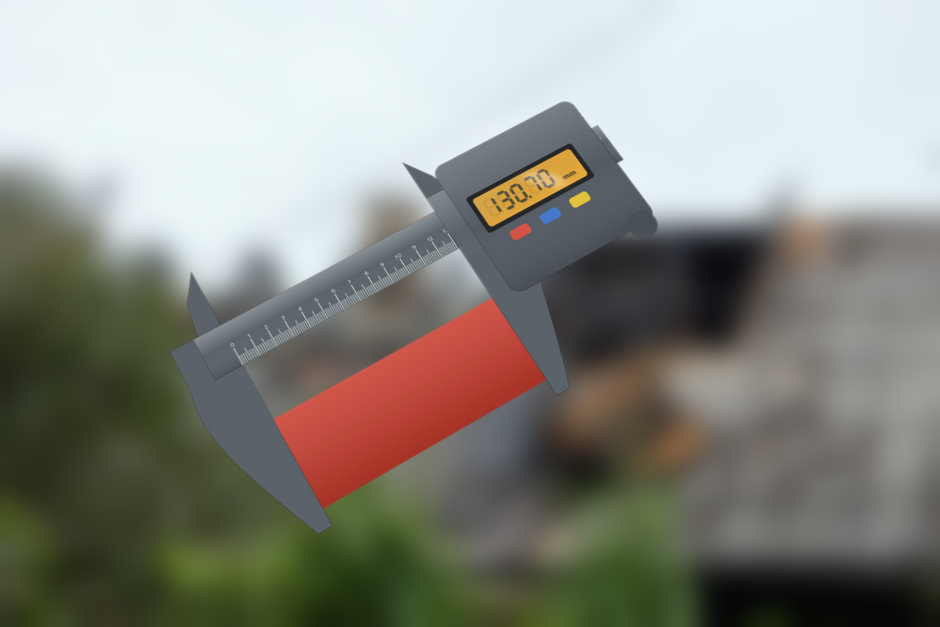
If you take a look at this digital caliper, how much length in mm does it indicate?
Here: 130.70 mm
